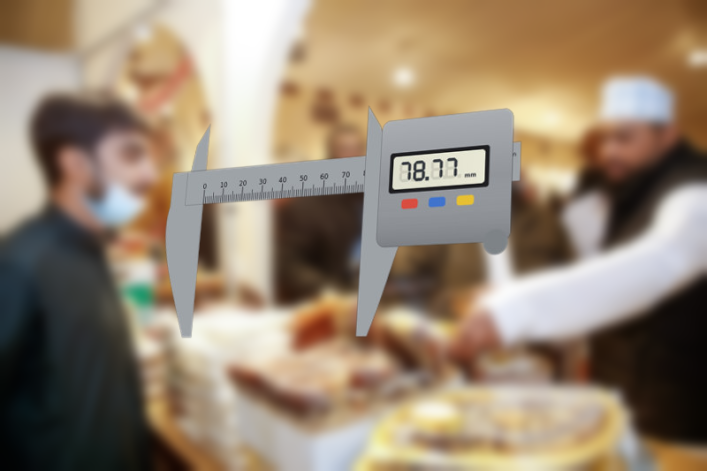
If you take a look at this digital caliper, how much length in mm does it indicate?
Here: 78.77 mm
